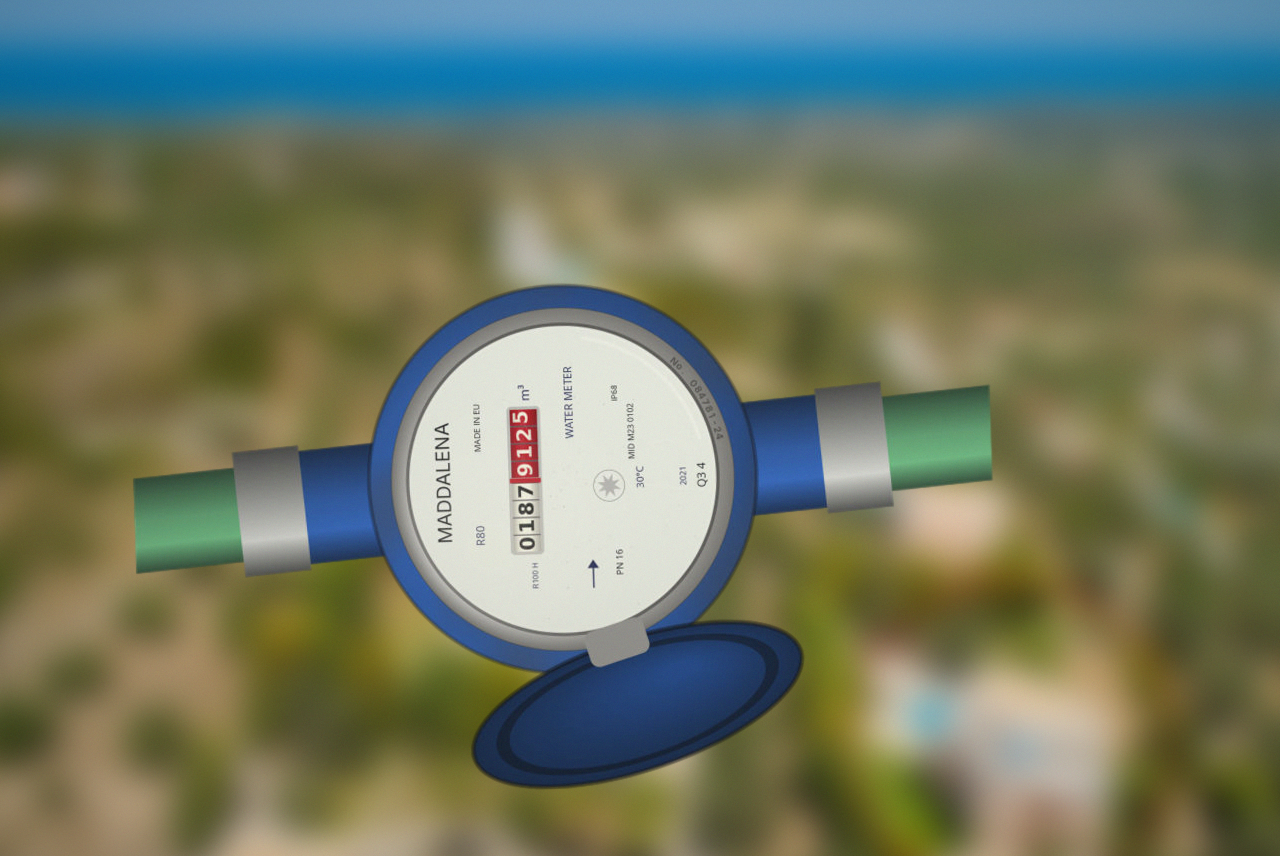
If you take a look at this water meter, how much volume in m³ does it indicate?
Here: 187.9125 m³
